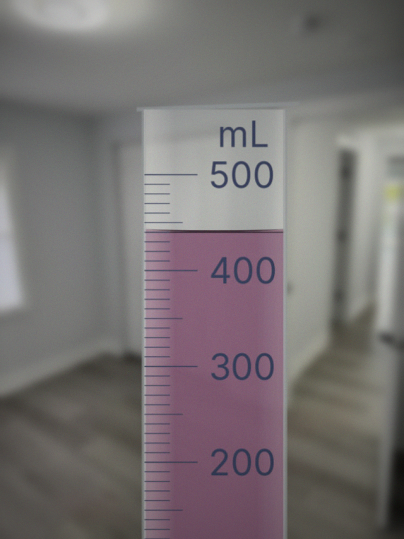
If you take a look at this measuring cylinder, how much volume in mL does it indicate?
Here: 440 mL
